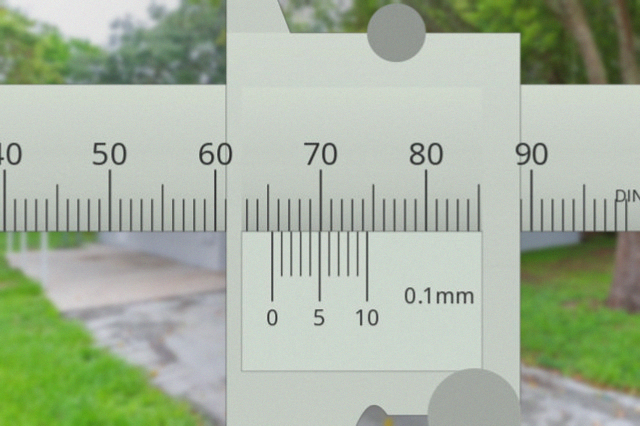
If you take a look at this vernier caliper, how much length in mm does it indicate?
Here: 65.4 mm
